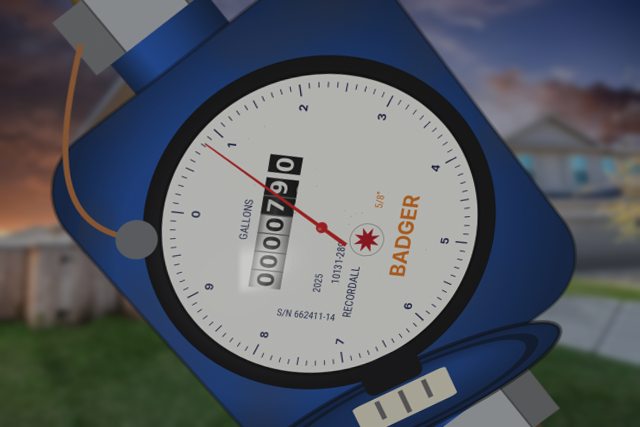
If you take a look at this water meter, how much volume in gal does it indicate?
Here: 790.8 gal
